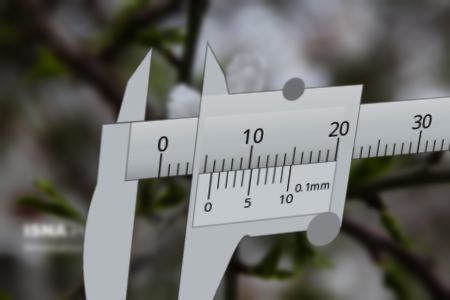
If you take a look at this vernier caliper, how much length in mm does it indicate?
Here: 5.8 mm
